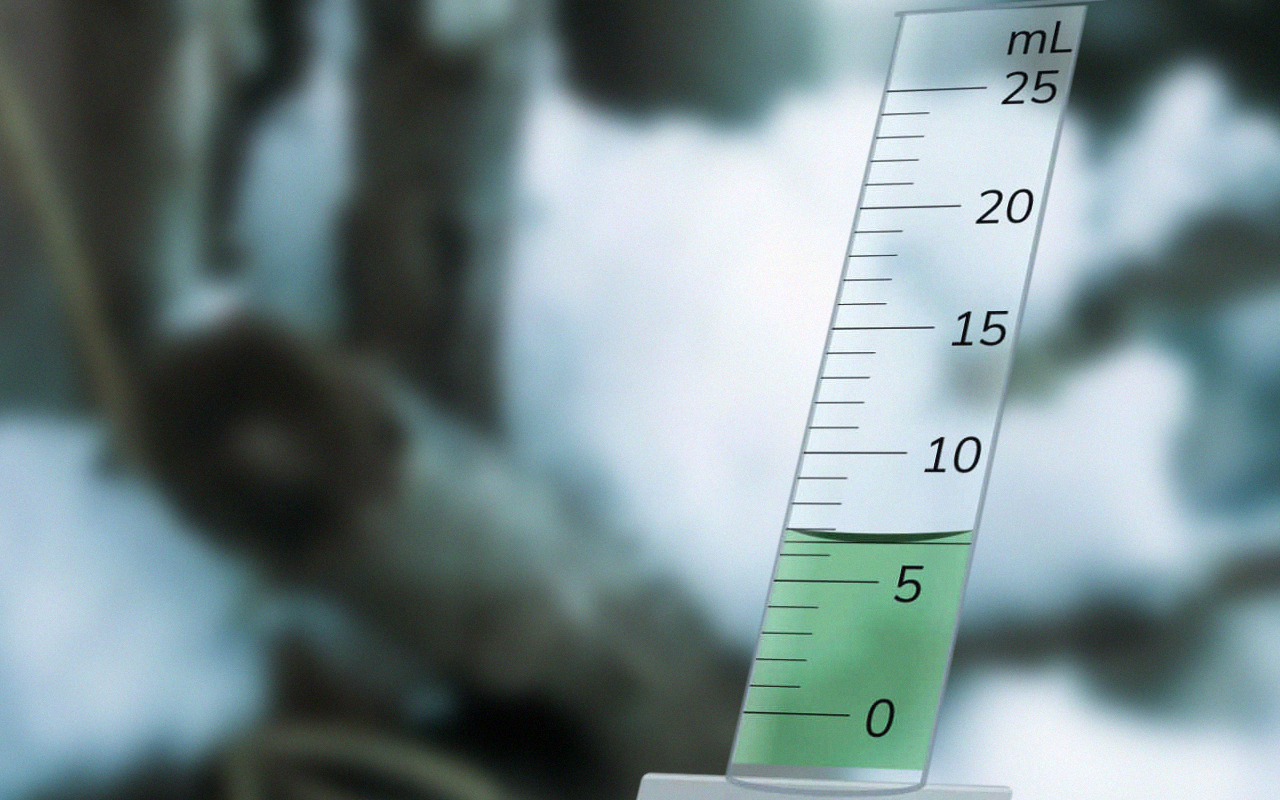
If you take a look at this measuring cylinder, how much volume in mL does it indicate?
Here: 6.5 mL
